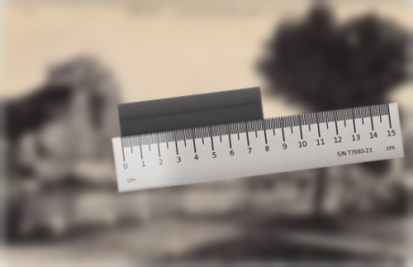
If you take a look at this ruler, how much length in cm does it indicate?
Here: 8 cm
